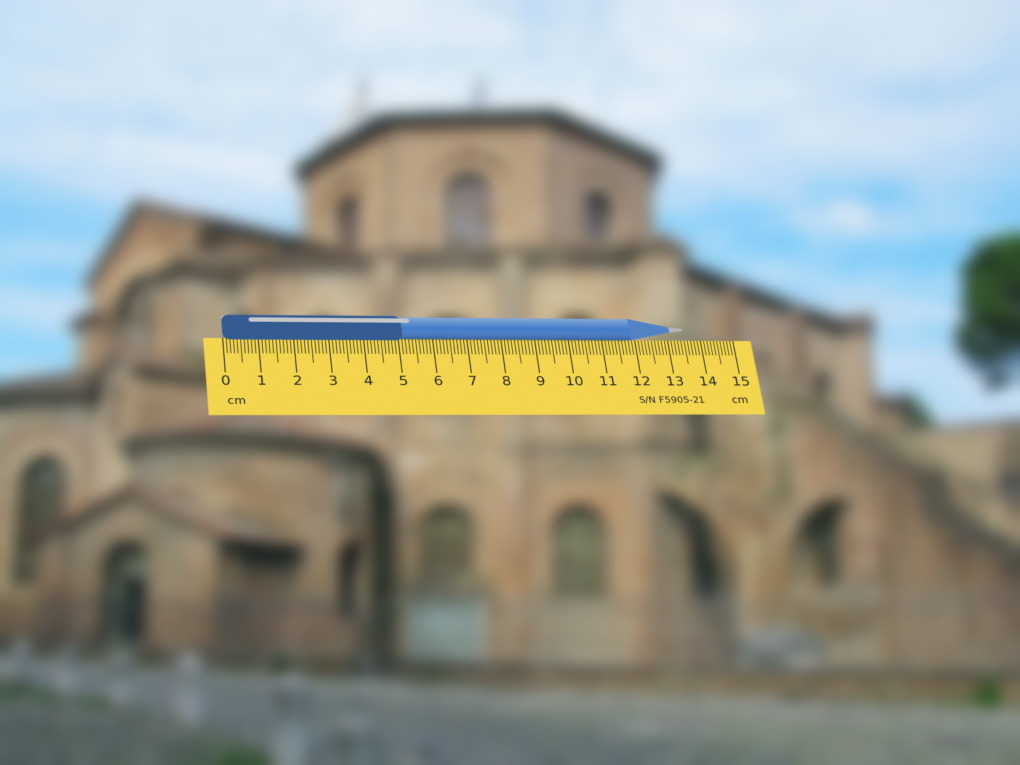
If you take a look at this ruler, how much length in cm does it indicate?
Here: 13.5 cm
